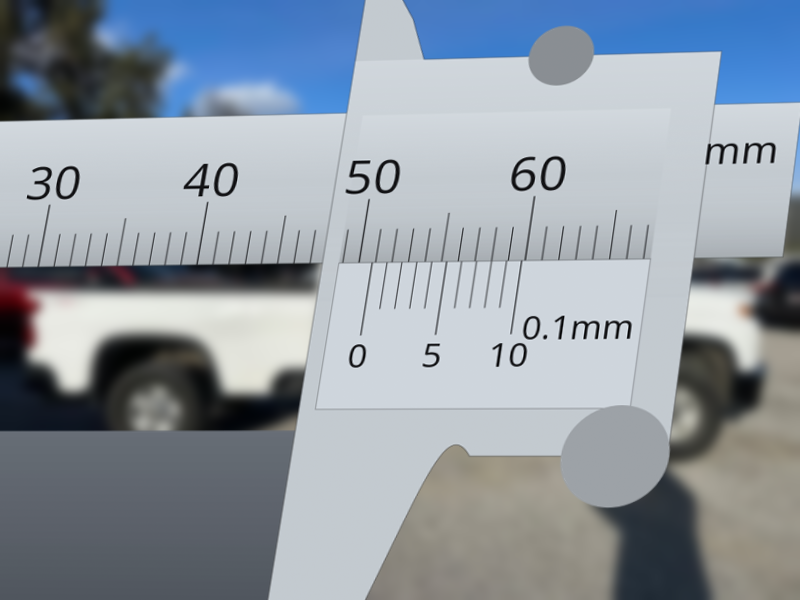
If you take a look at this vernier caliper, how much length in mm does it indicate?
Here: 50.8 mm
